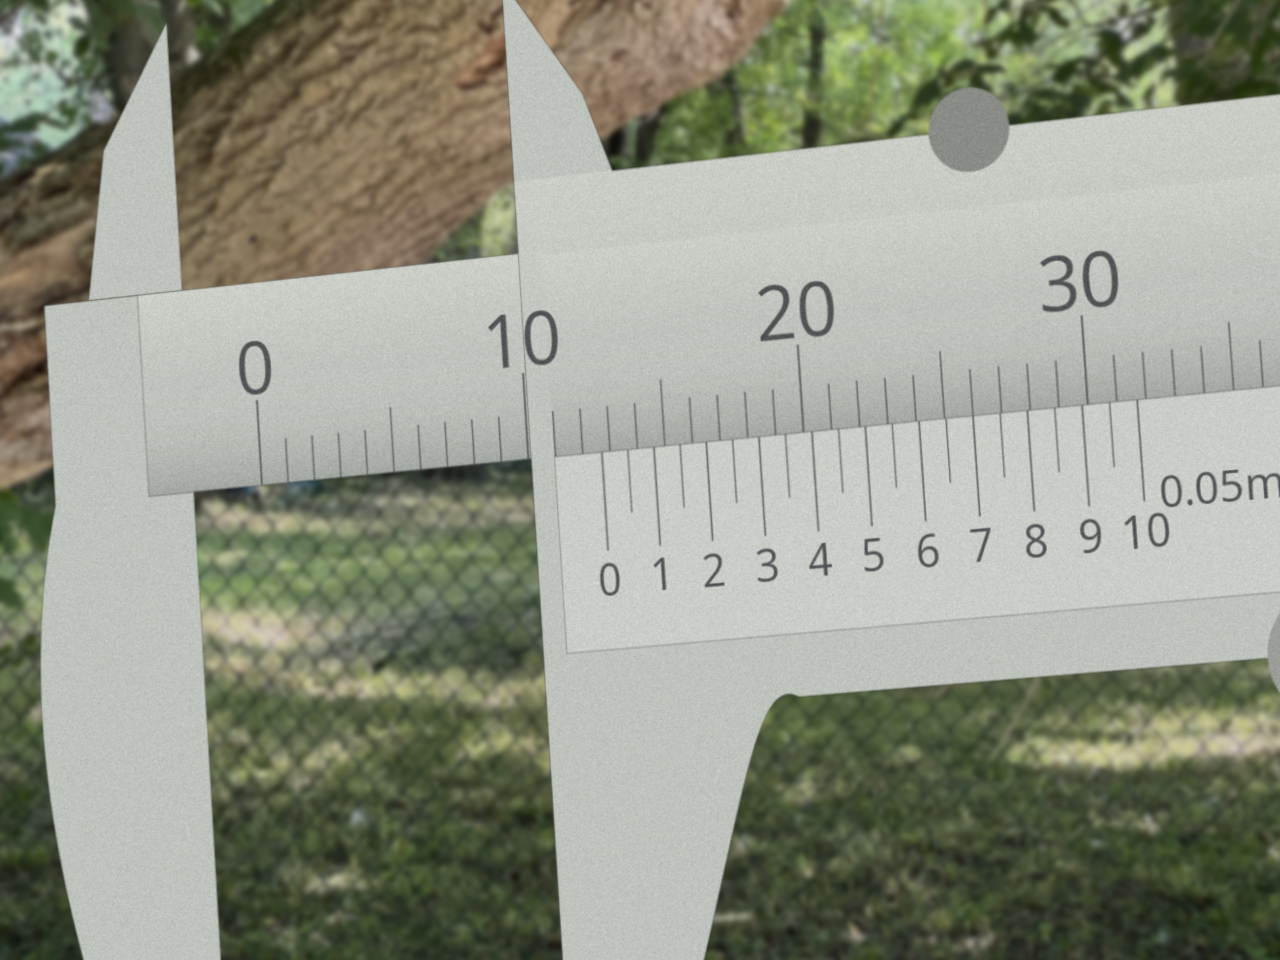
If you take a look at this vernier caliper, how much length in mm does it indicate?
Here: 12.70 mm
